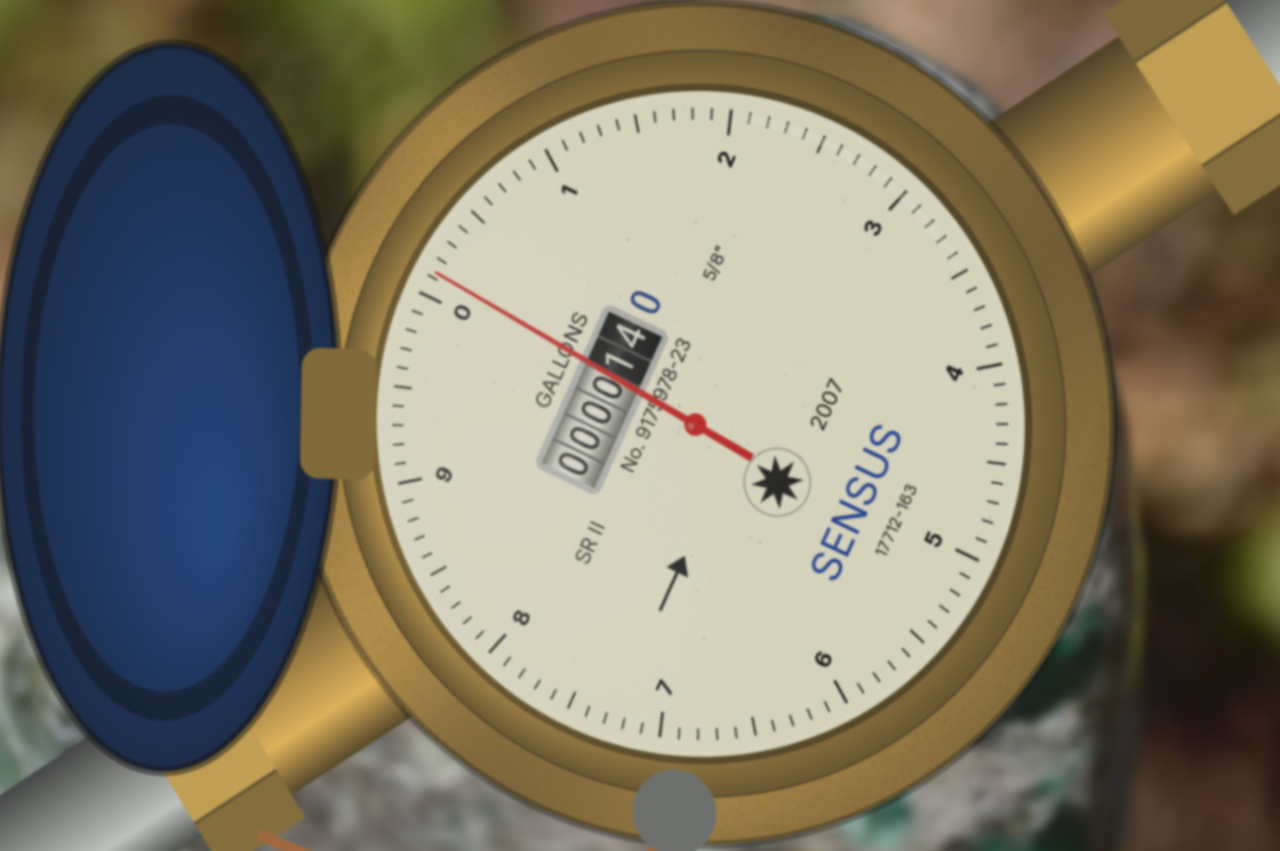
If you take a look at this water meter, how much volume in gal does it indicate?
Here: 140.1 gal
